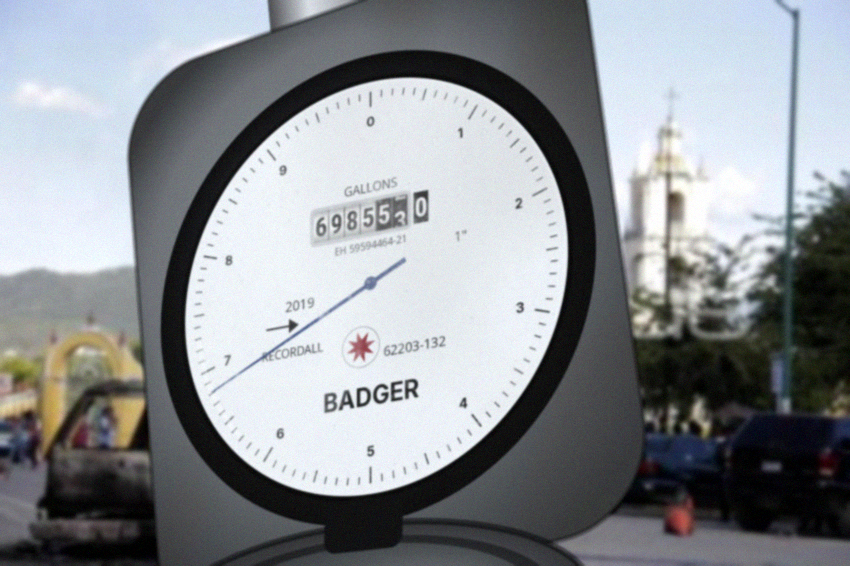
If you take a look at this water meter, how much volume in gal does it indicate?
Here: 6985526.8 gal
